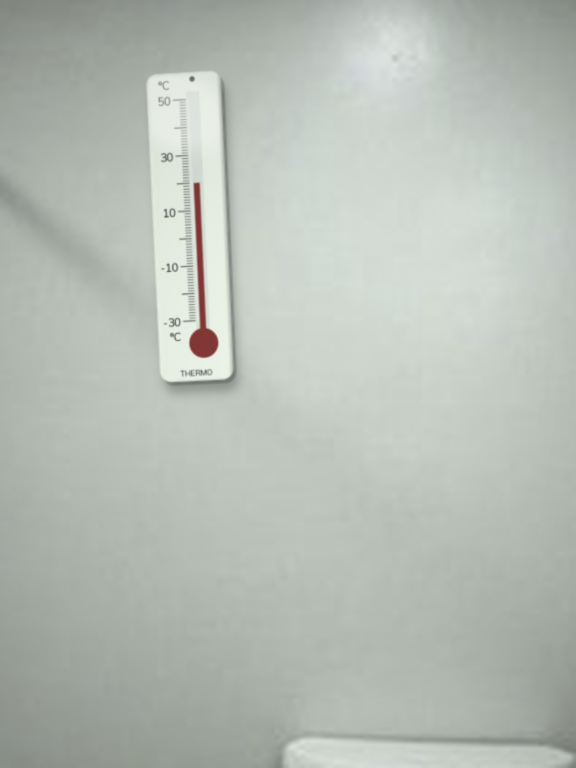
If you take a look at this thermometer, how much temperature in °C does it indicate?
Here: 20 °C
